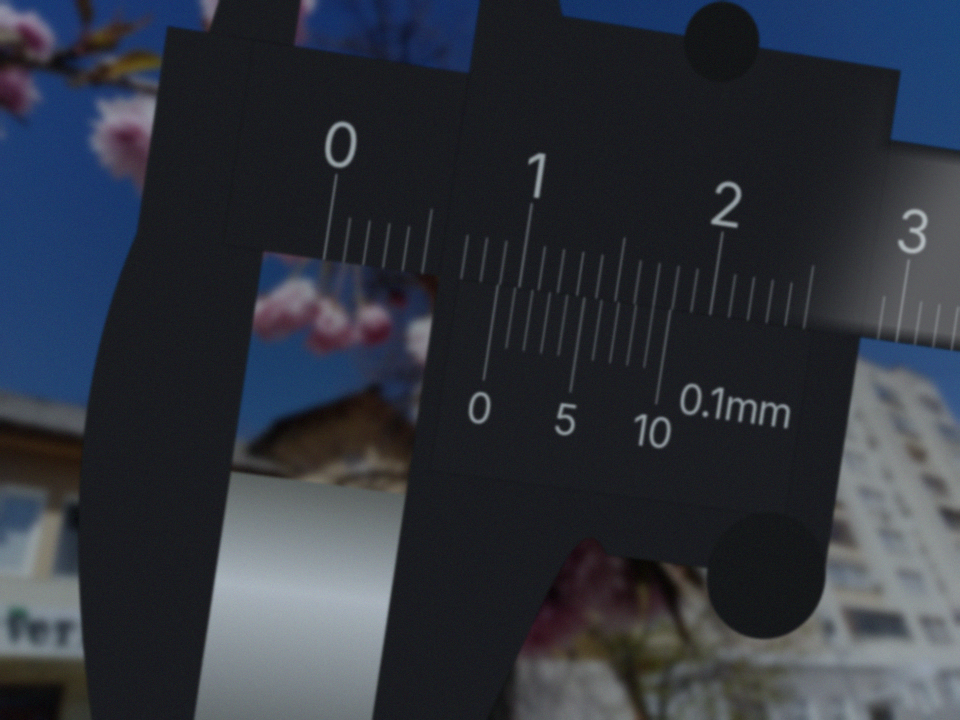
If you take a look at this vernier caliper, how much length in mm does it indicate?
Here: 8.9 mm
